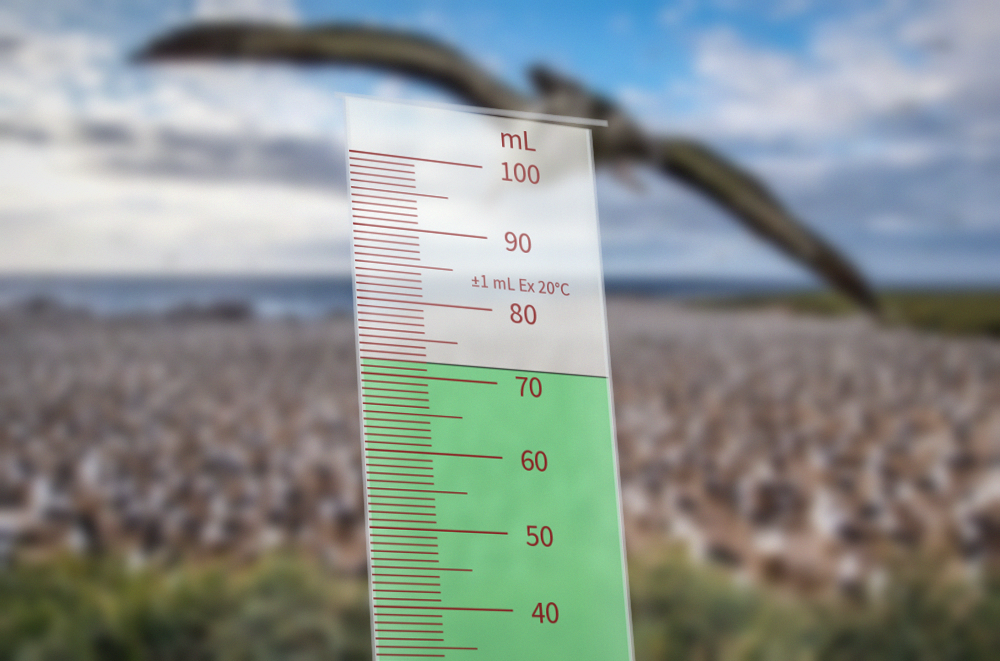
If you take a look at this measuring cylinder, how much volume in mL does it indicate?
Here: 72 mL
